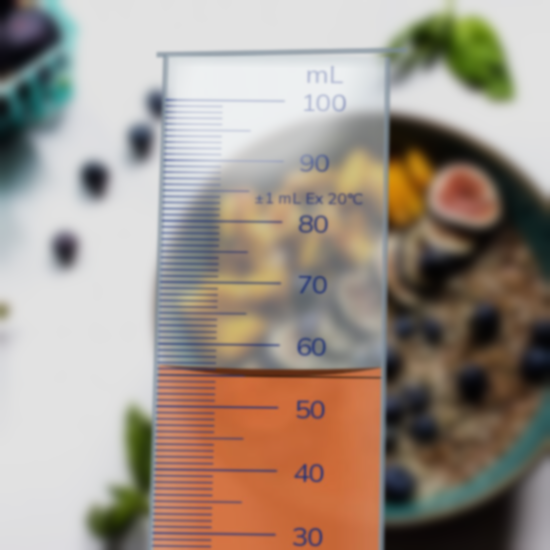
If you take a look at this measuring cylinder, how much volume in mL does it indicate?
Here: 55 mL
